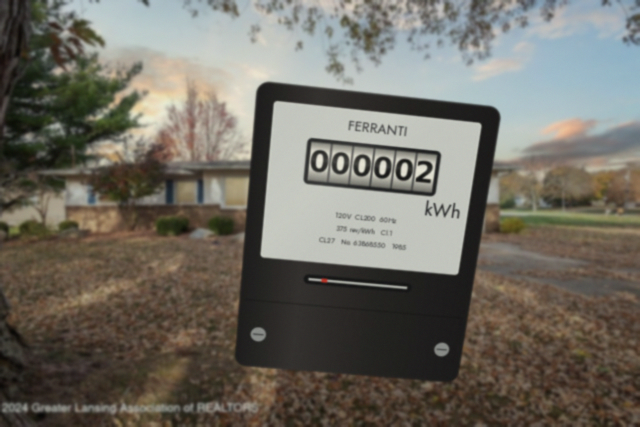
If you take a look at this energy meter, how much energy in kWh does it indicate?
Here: 2 kWh
